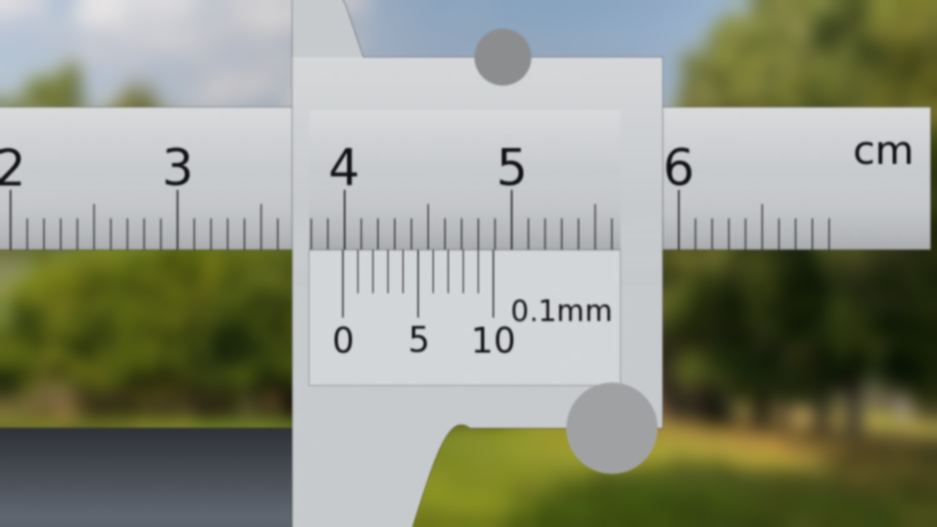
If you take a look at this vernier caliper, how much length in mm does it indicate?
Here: 39.9 mm
